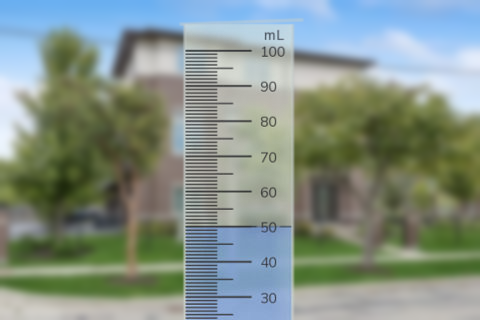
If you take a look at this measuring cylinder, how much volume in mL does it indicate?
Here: 50 mL
